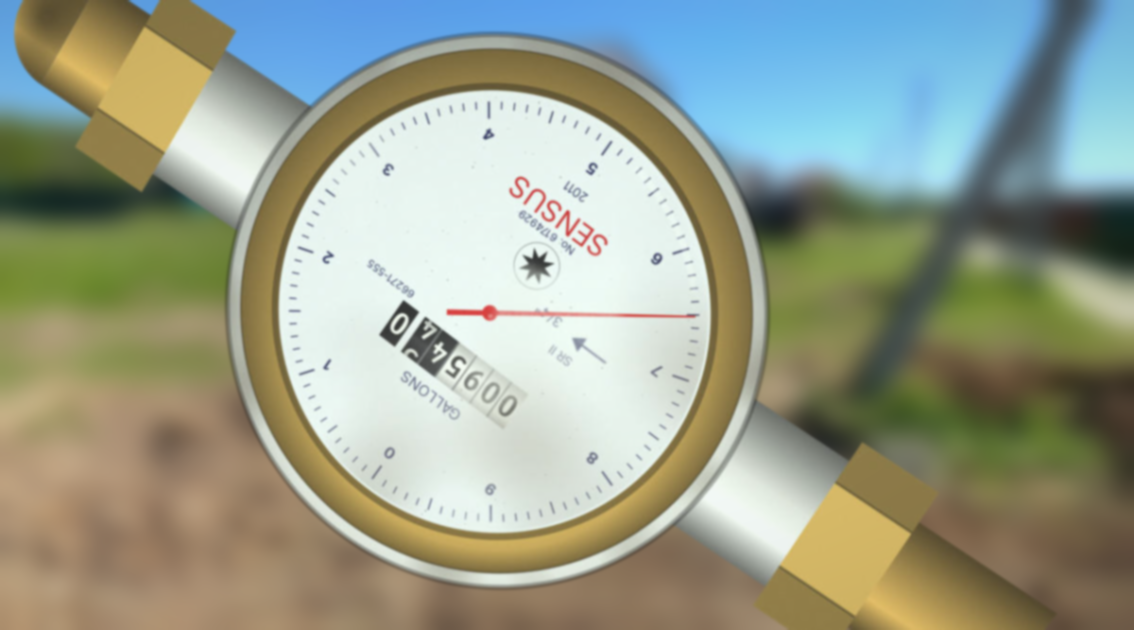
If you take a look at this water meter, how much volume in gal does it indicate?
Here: 95436.5 gal
